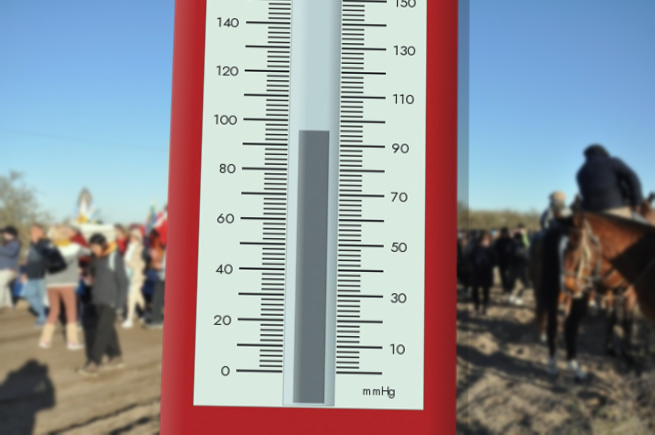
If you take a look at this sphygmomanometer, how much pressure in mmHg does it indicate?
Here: 96 mmHg
